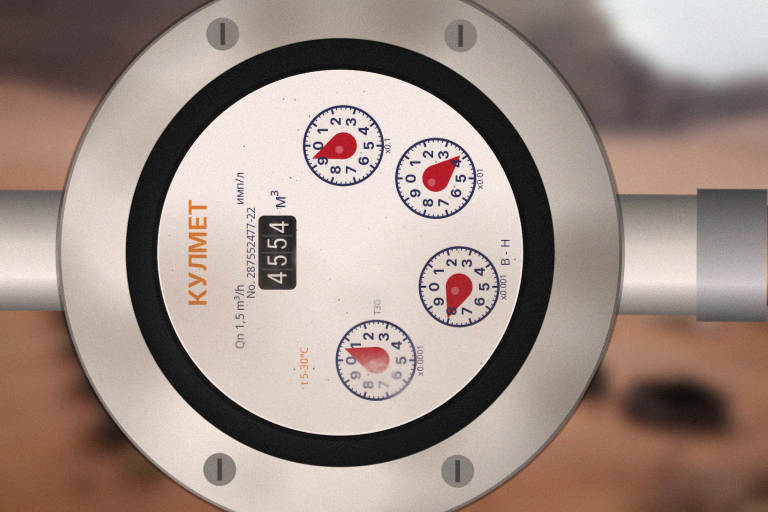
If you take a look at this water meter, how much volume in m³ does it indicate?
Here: 4553.9380 m³
